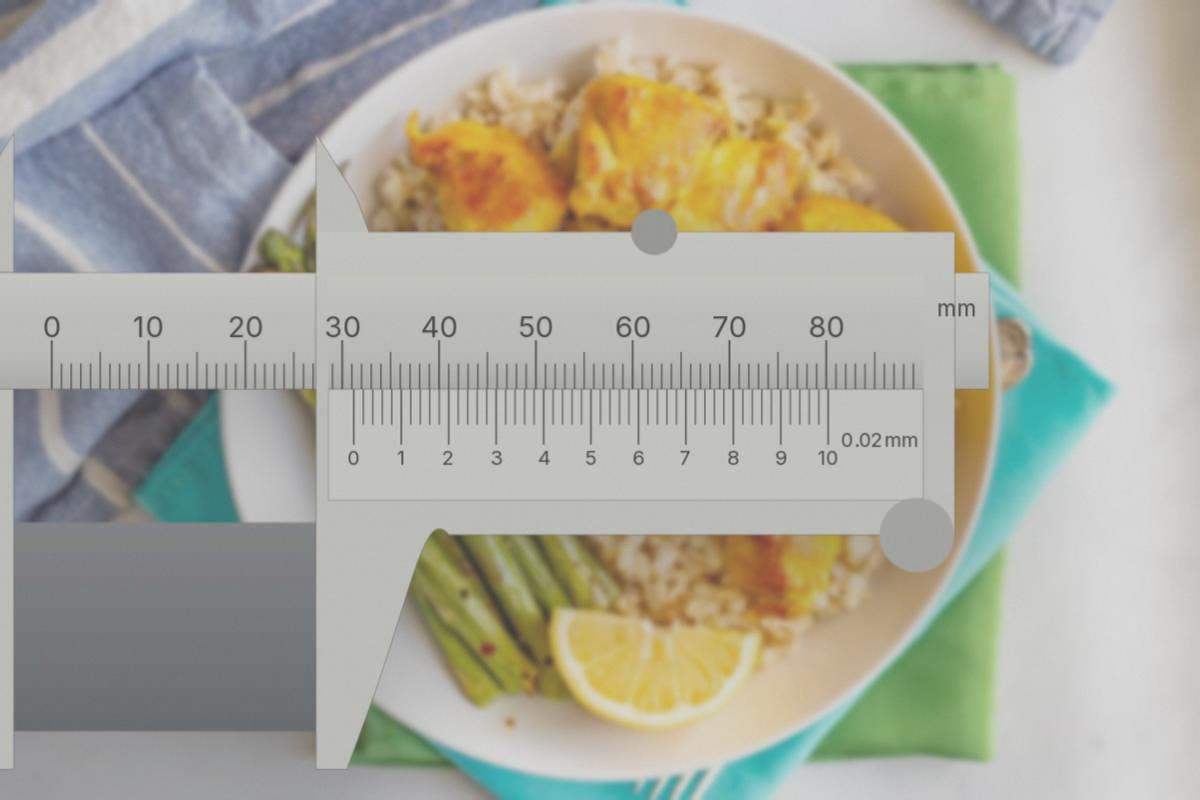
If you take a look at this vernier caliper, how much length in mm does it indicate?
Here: 31.2 mm
